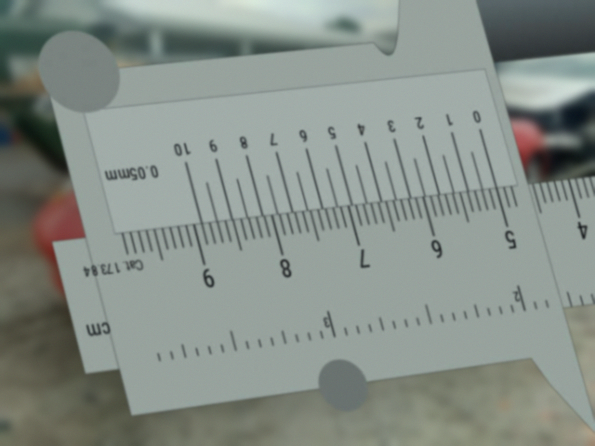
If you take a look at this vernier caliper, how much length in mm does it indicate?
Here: 50.0 mm
